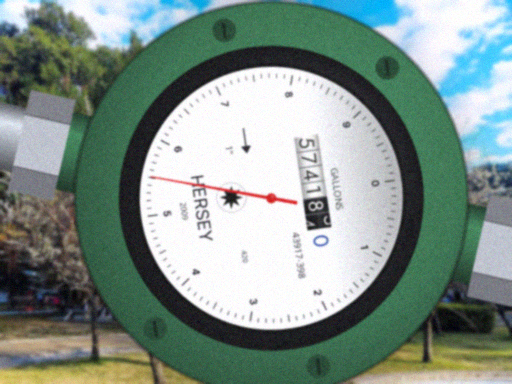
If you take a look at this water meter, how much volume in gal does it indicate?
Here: 5741835.5 gal
